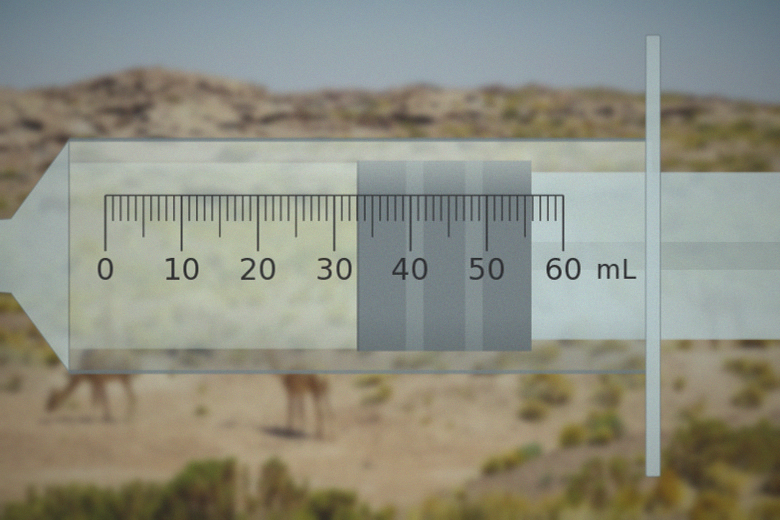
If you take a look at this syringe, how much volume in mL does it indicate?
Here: 33 mL
